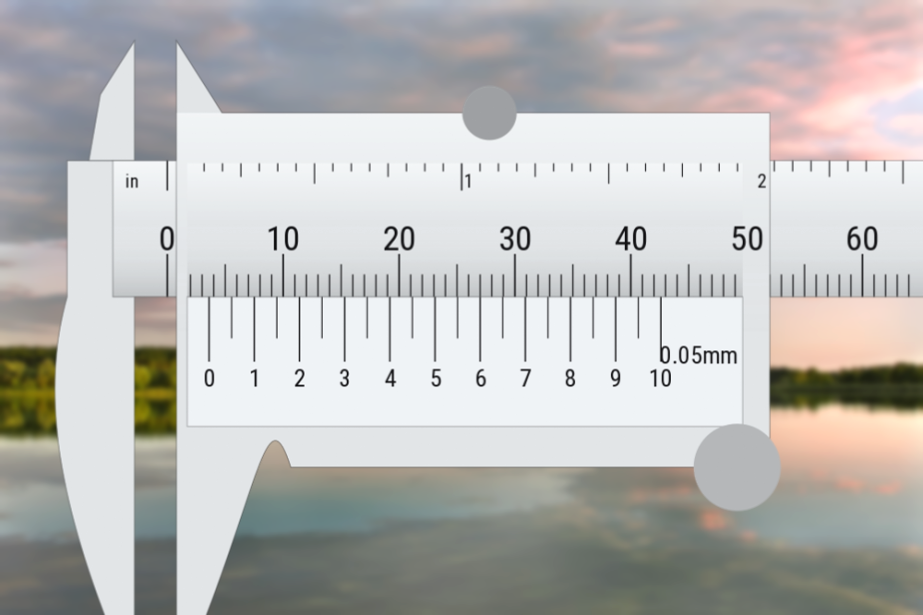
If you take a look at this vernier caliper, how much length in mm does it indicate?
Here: 3.6 mm
